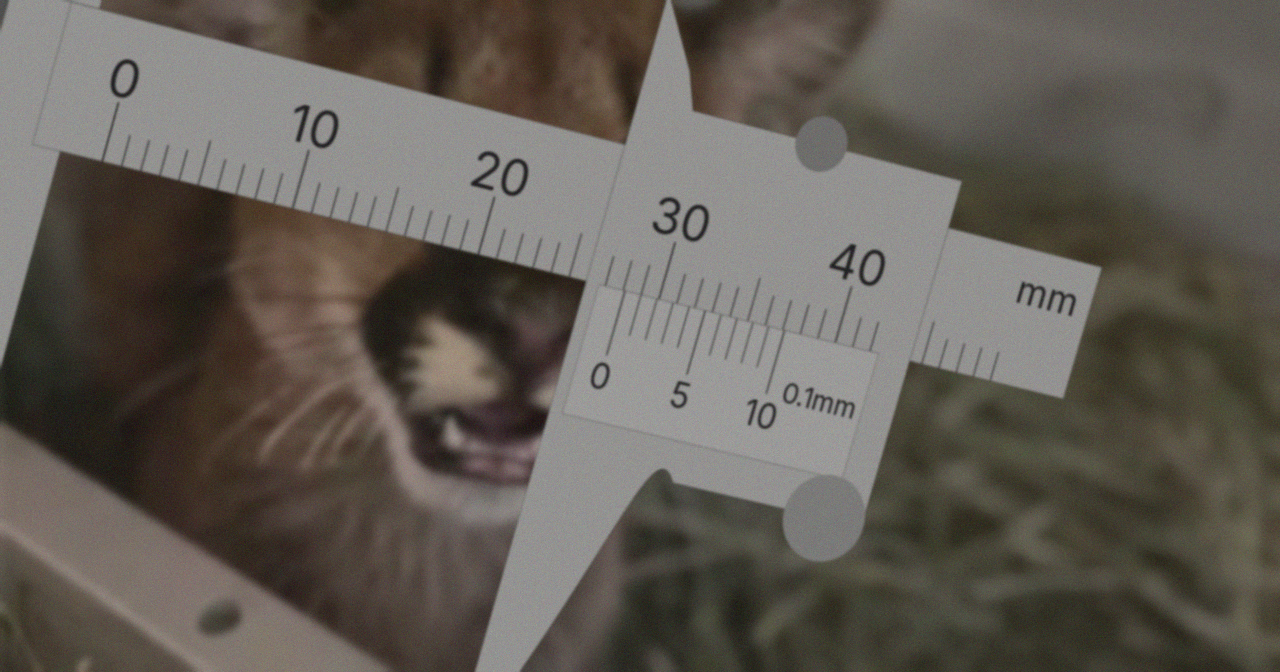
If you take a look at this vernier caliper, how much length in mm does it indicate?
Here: 28.1 mm
